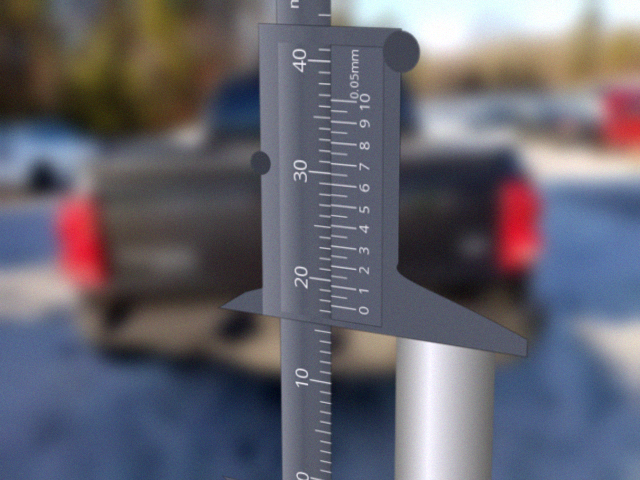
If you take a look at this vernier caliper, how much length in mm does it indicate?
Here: 17.6 mm
